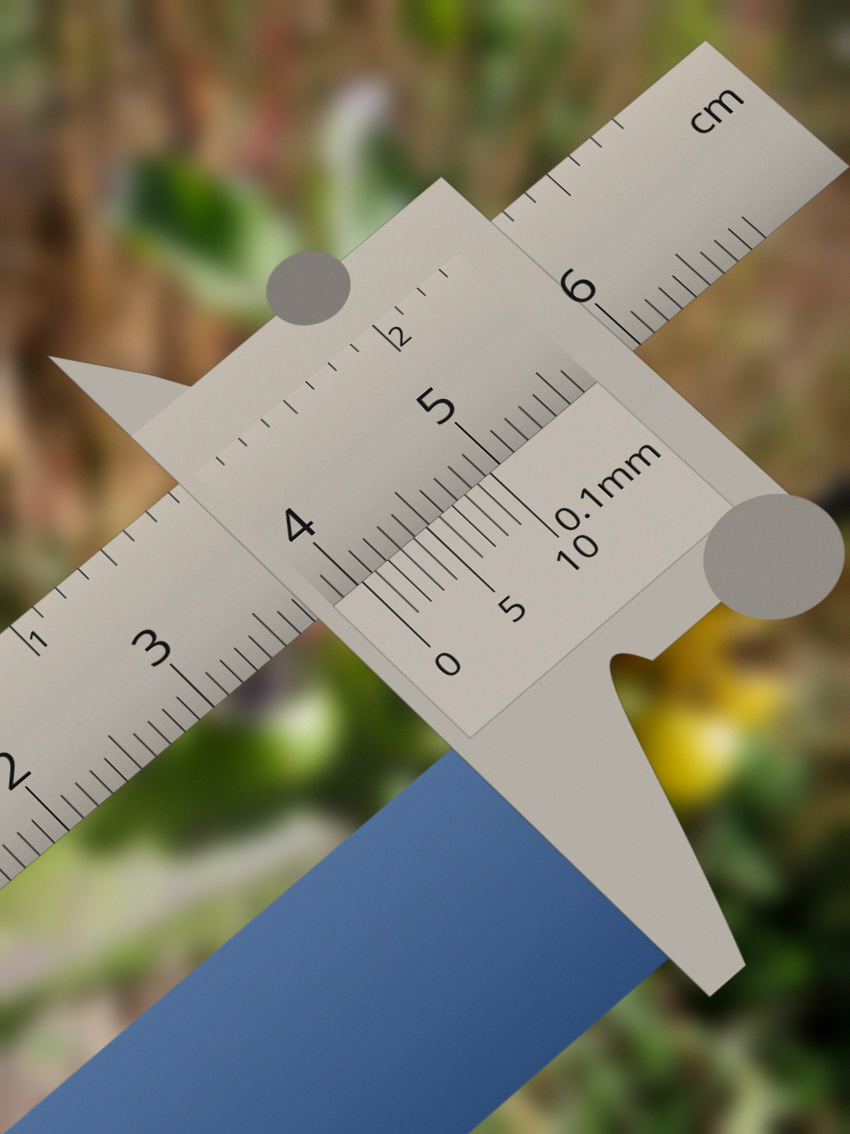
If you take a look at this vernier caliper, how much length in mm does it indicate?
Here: 40.3 mm
